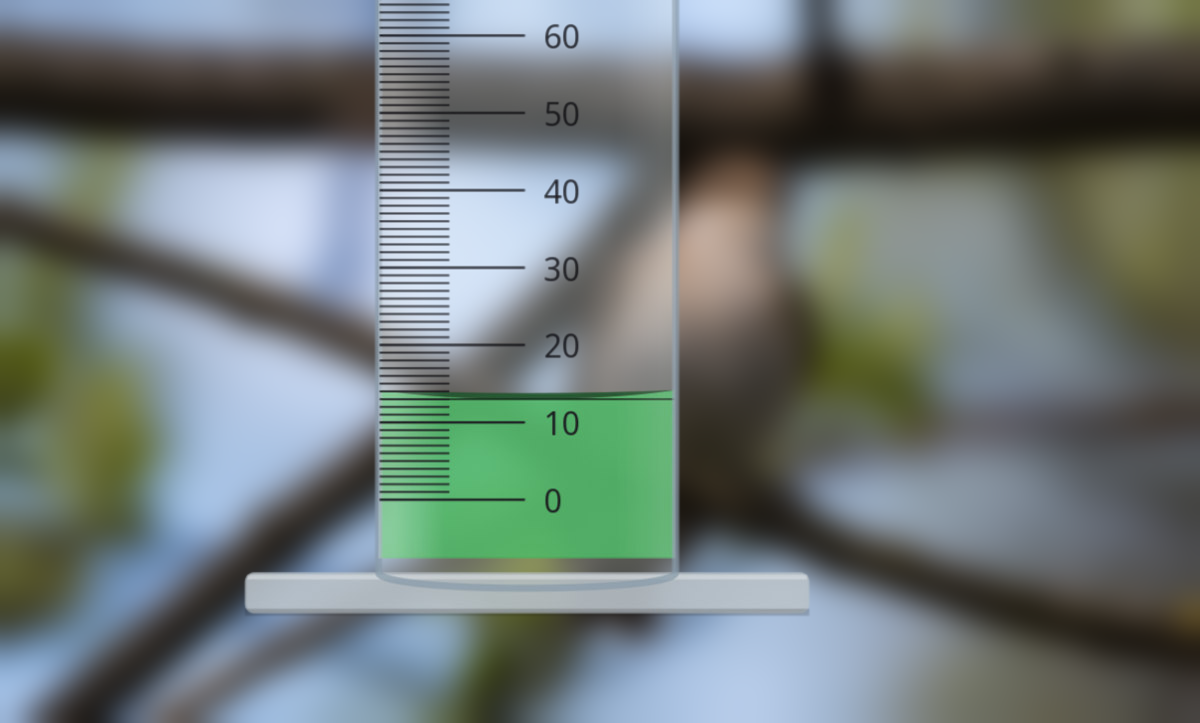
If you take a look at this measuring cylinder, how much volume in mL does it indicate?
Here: 13 mL
